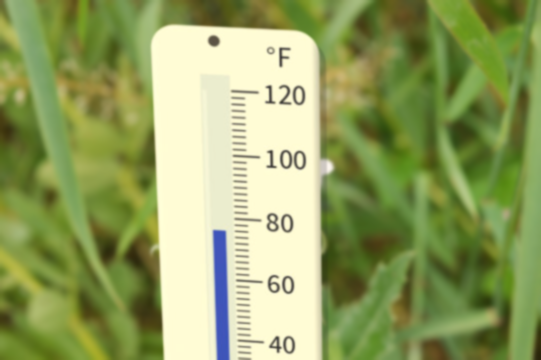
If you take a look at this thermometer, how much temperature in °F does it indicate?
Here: 76 °F
